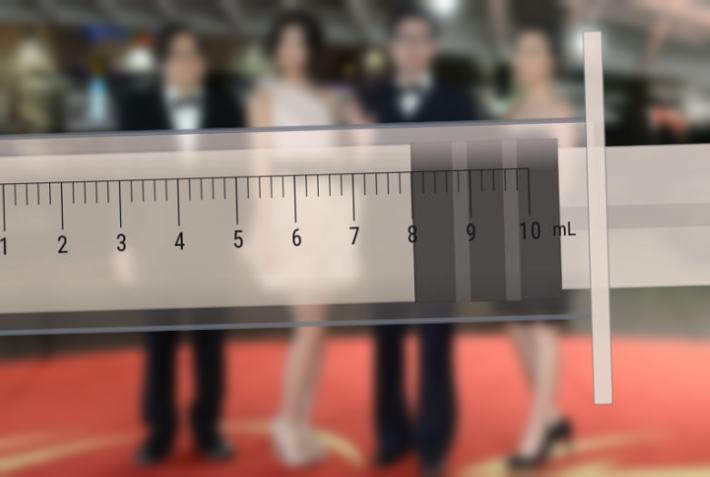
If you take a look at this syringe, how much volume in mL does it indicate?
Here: 8 mL
